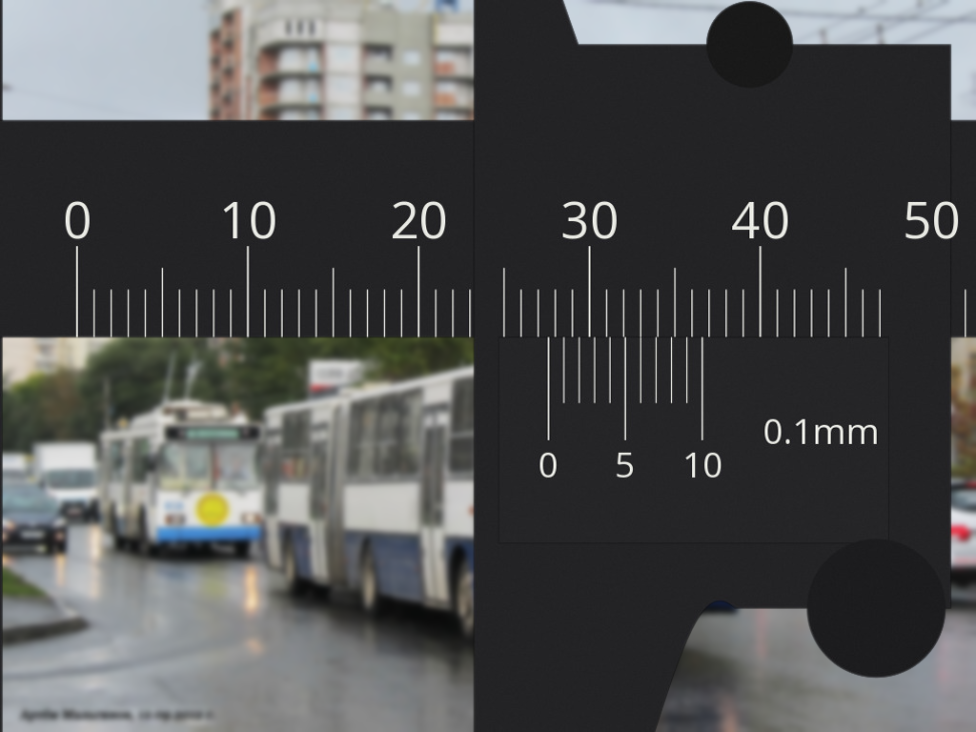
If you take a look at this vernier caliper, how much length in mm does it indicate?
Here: 27.6 mm
